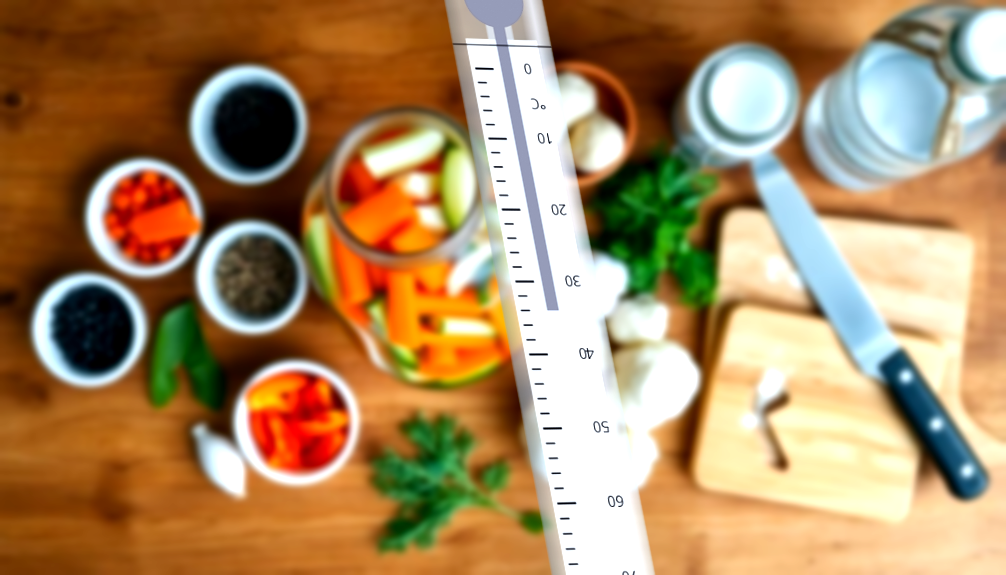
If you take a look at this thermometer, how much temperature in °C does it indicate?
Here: 34 °C
